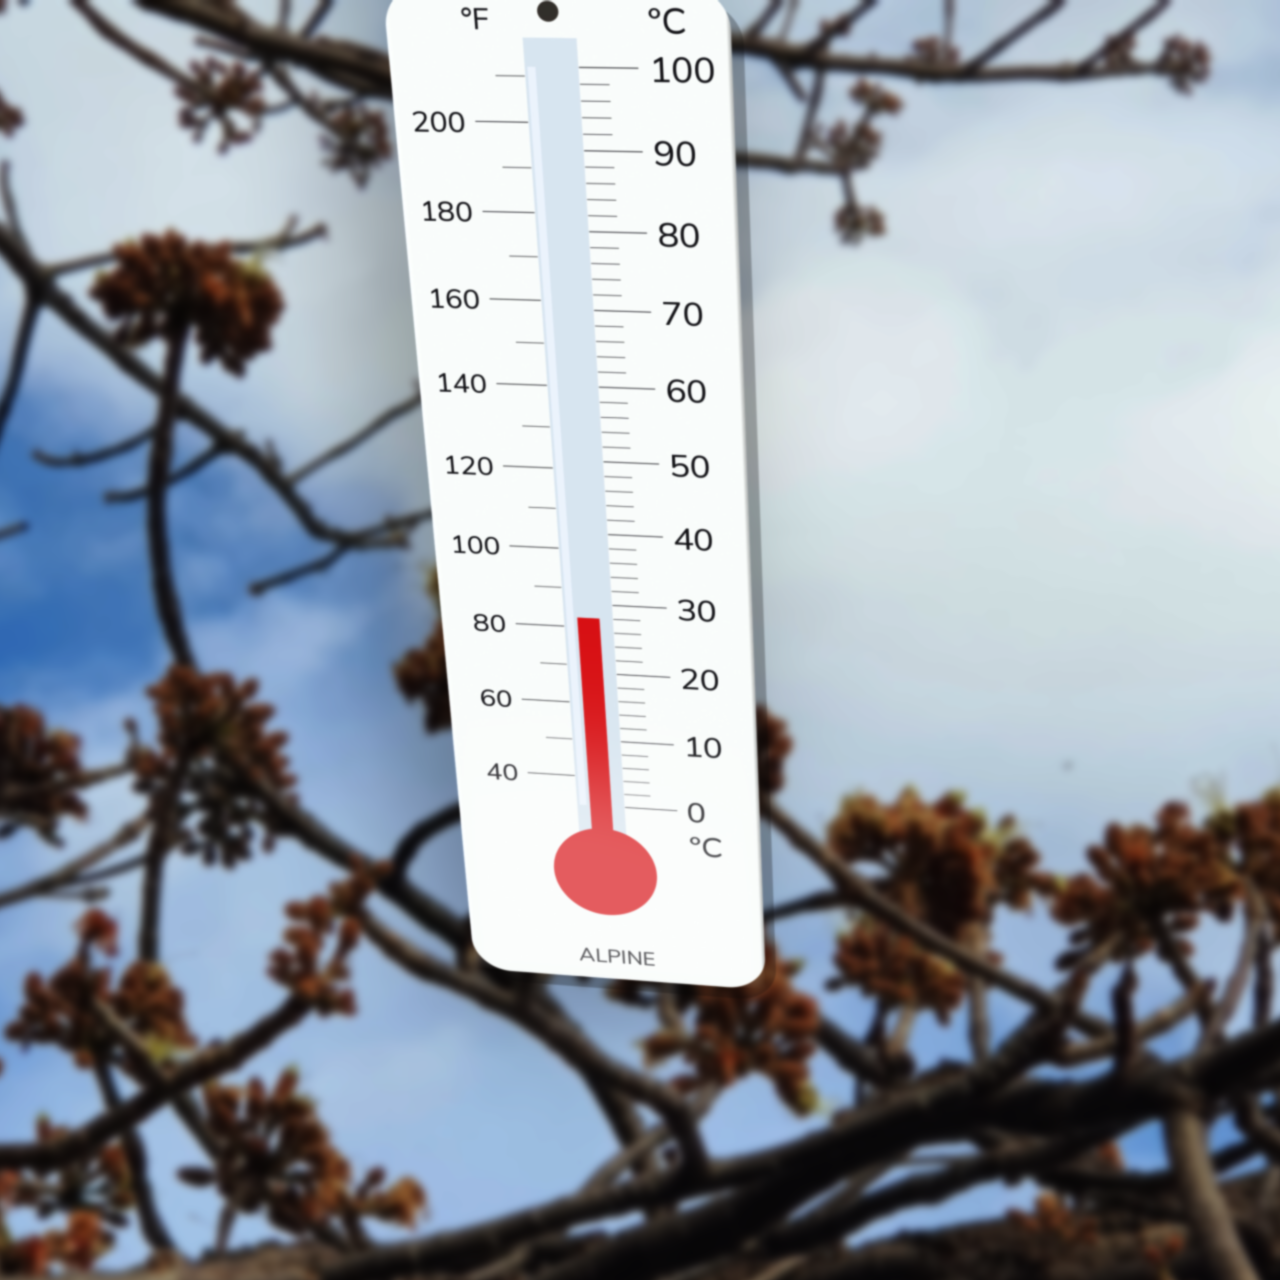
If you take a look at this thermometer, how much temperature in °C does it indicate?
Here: 28 °C
